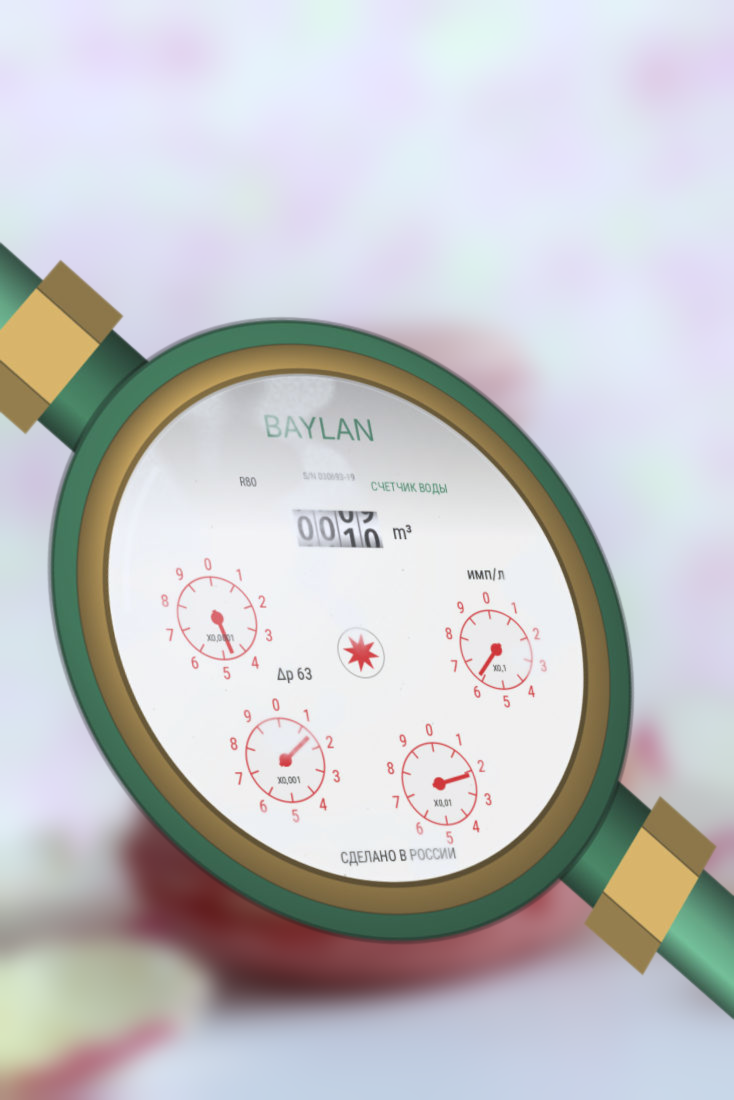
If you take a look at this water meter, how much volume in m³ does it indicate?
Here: 9.6214 m³
